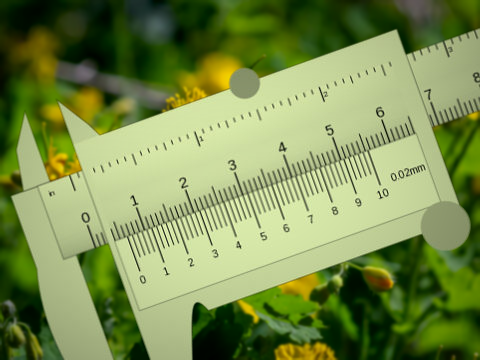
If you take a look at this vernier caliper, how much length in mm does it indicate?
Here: 6.5 mm
